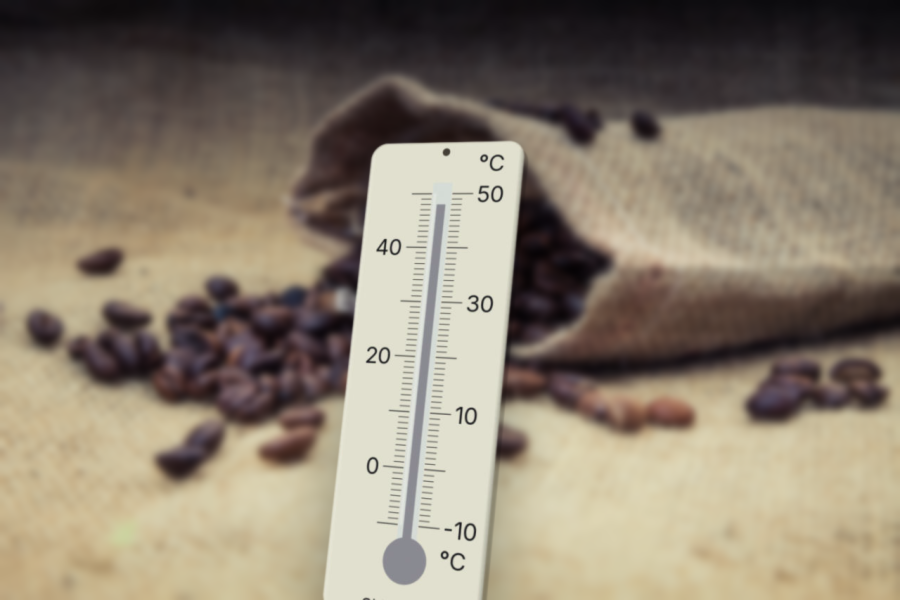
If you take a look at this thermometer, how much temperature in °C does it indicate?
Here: 48 °C
